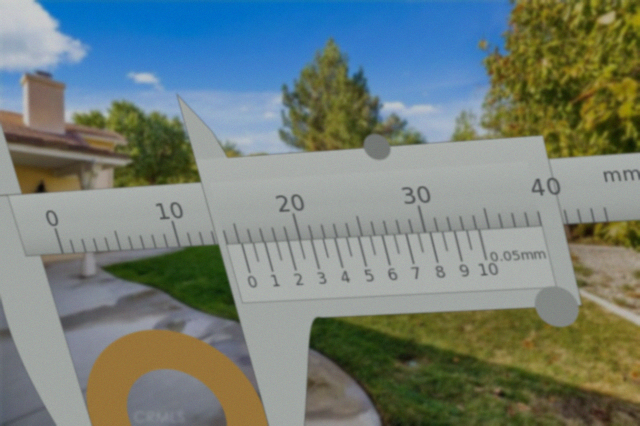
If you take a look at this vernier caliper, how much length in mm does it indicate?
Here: 15.2 mm
